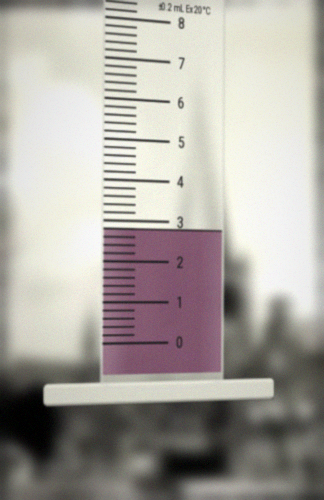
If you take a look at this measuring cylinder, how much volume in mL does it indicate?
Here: 2.8 mL
